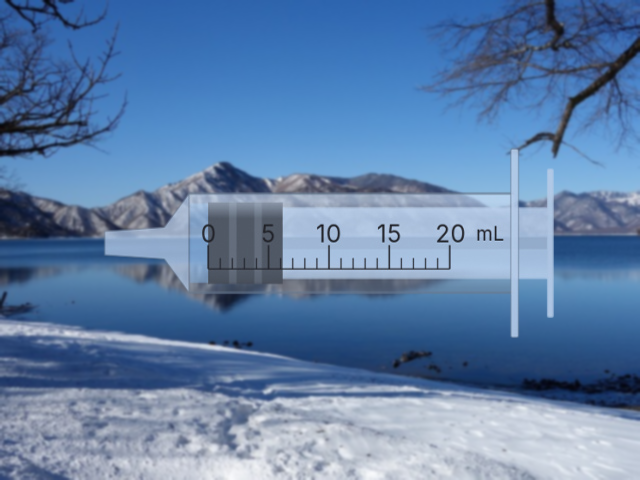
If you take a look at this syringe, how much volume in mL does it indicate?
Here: 0 mL
